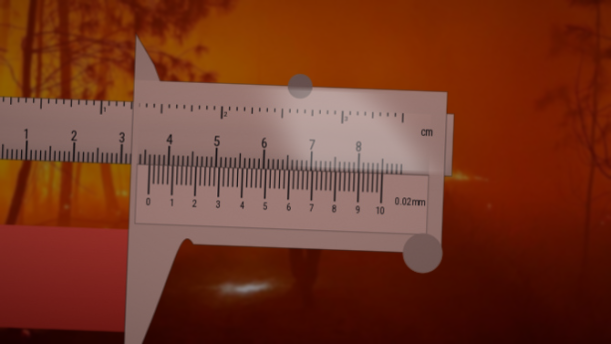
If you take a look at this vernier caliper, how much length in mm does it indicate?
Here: 36.0 mm
